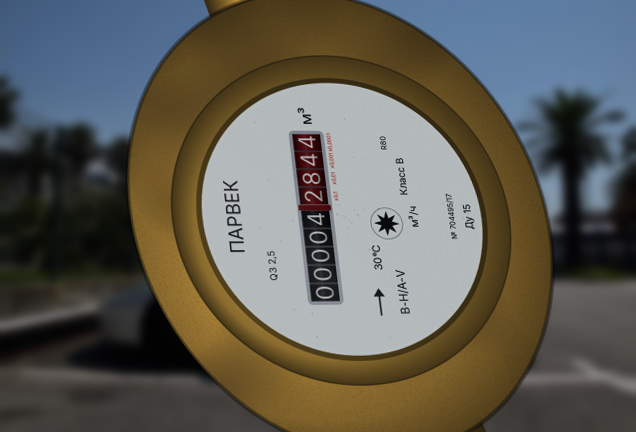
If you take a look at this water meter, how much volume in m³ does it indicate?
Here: 4.2844 m³
